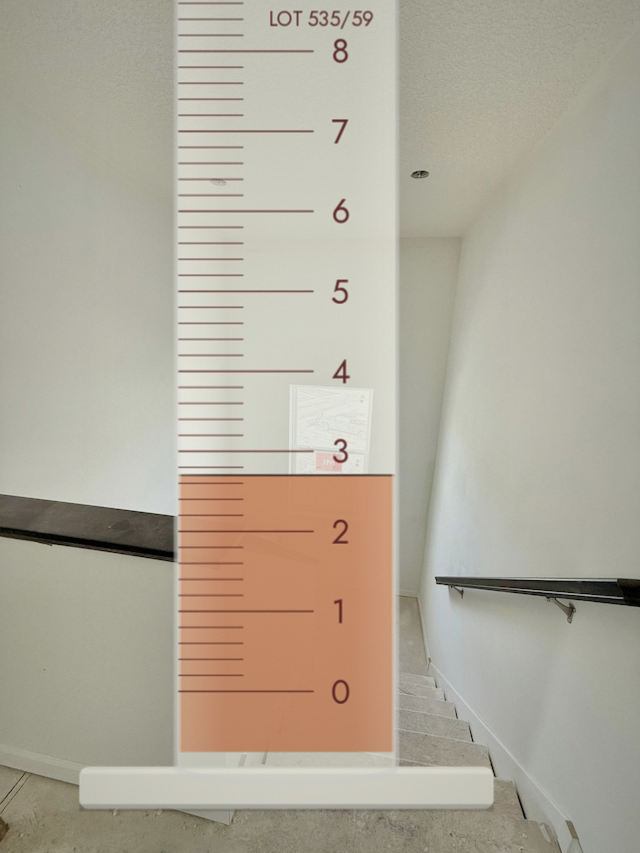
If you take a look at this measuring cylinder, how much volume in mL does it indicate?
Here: 2.7 mL
